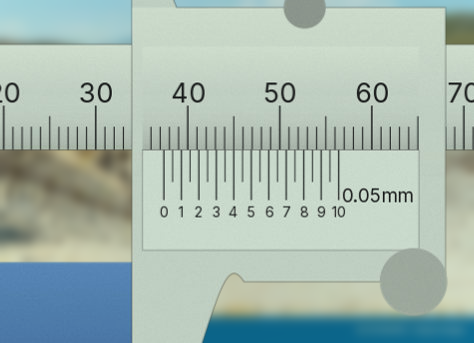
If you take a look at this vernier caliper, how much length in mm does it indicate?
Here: 37.4 mm
